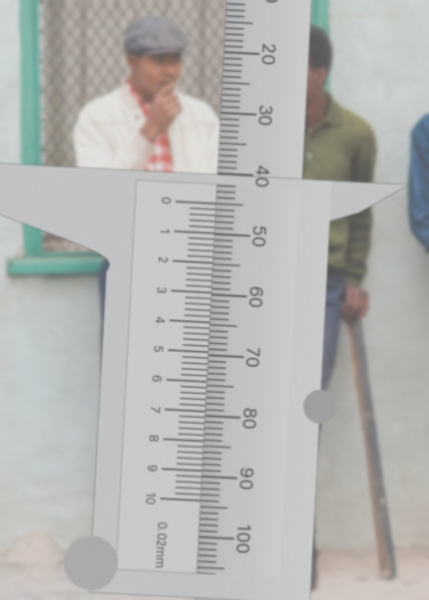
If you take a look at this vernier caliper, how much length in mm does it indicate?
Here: 45.0 mm
